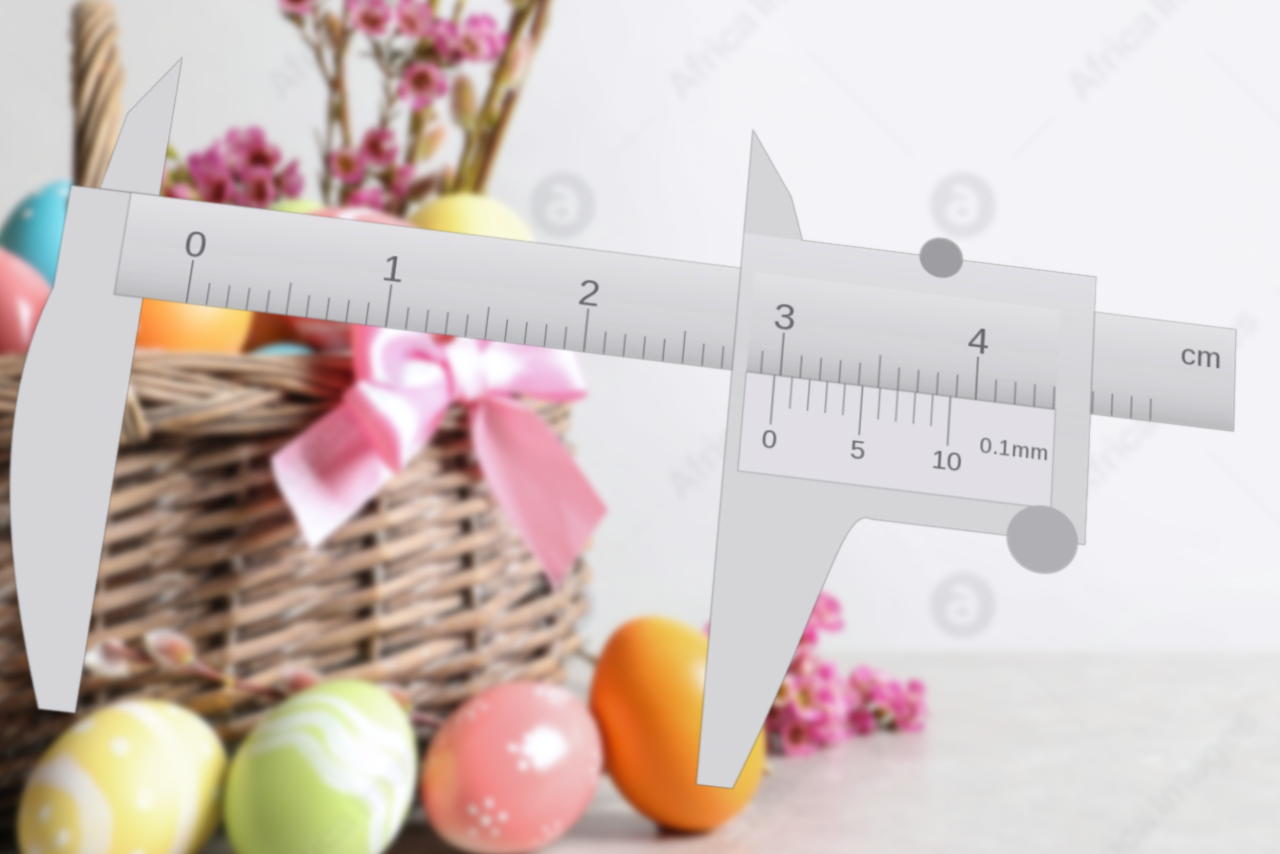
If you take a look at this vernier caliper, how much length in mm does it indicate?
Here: 29.7 mm
